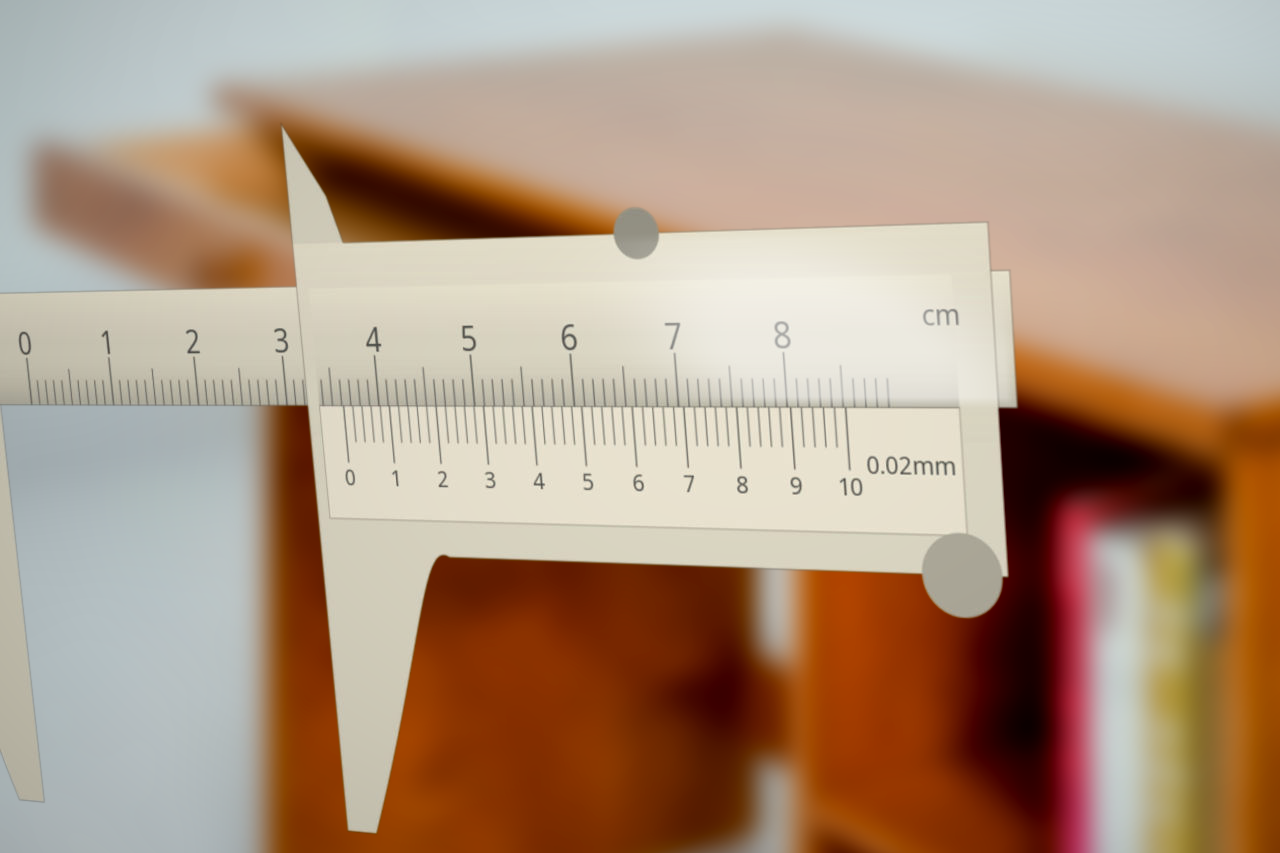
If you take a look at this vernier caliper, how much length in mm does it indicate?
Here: 36.2 mm
